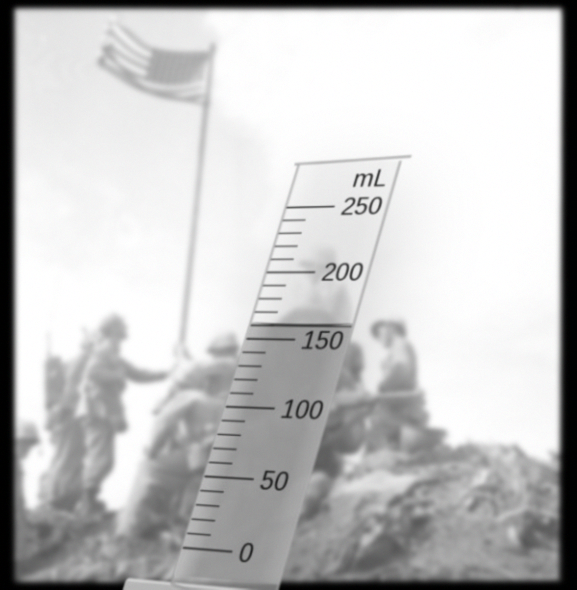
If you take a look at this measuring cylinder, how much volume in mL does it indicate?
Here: 160 mL
